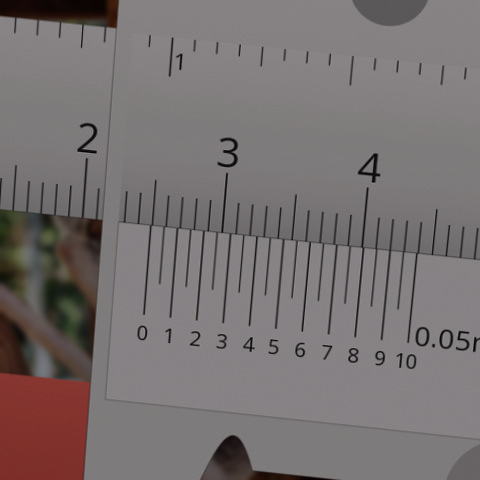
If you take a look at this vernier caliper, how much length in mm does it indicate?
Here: 24.9 mm
